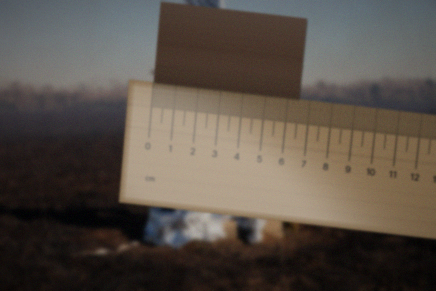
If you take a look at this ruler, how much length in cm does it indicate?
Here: 6.5 cm
